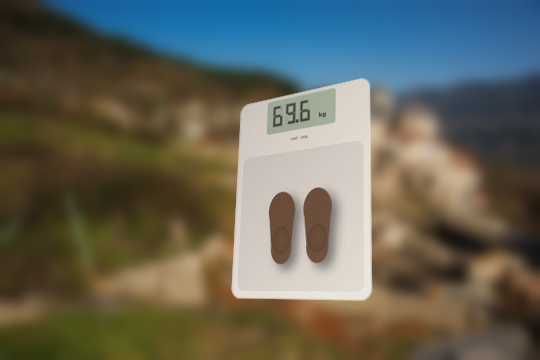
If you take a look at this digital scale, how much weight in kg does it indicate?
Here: 69.6 kg
